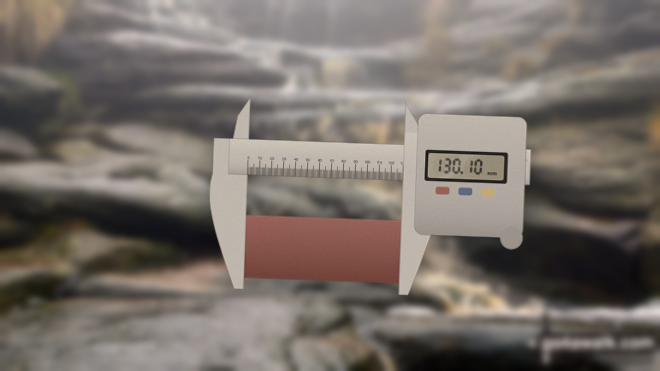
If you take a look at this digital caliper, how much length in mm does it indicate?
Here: 130.10 mm
